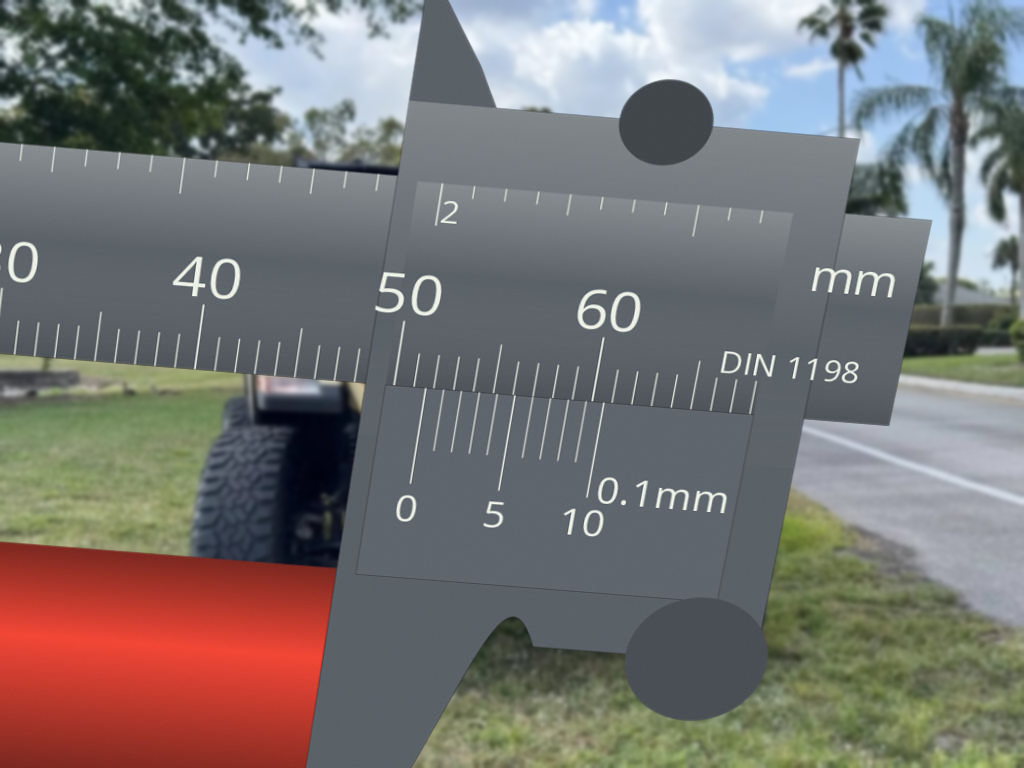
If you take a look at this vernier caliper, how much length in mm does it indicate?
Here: 51.6 mm
